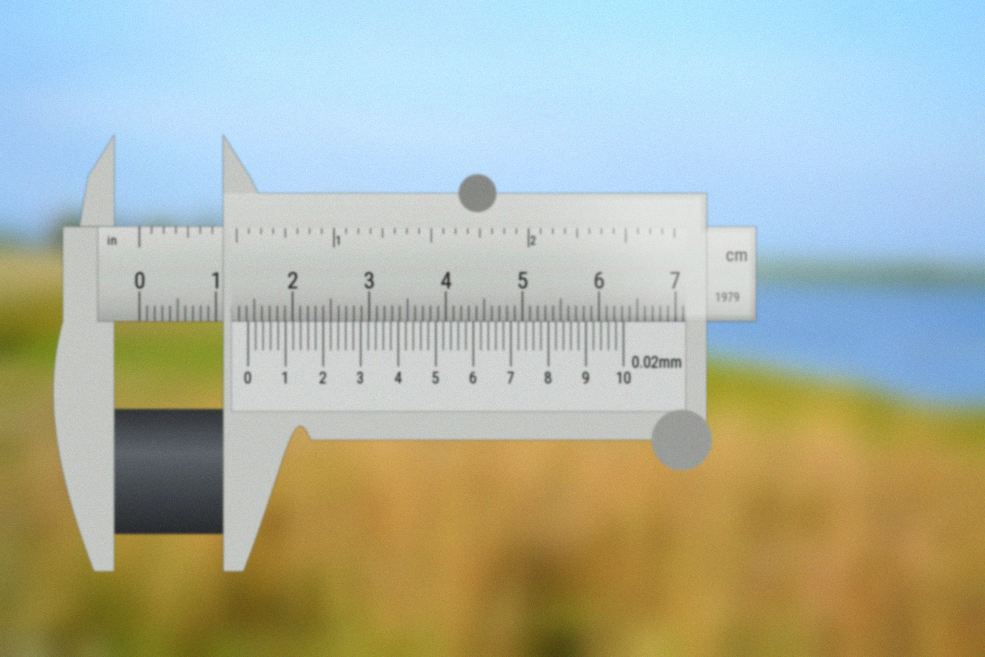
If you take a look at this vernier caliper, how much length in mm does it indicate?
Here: 14.2 mm
